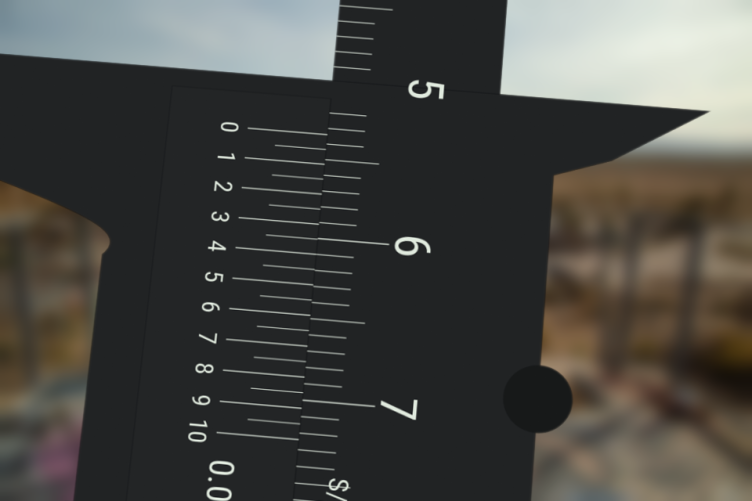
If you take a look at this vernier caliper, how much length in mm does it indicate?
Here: 53.4 mm
